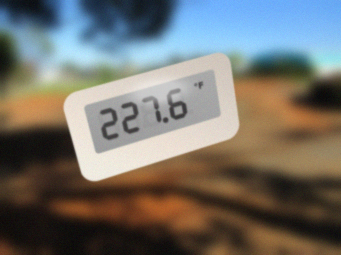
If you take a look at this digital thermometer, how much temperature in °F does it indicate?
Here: 227.6 °F
